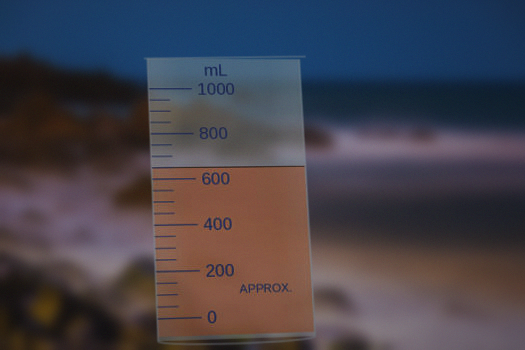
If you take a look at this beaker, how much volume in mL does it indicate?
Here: 650 mL
